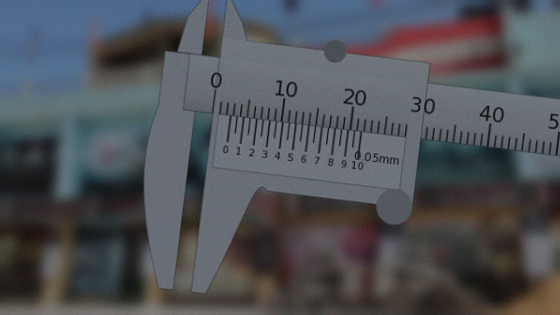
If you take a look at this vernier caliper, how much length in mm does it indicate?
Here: 2.6 mm
